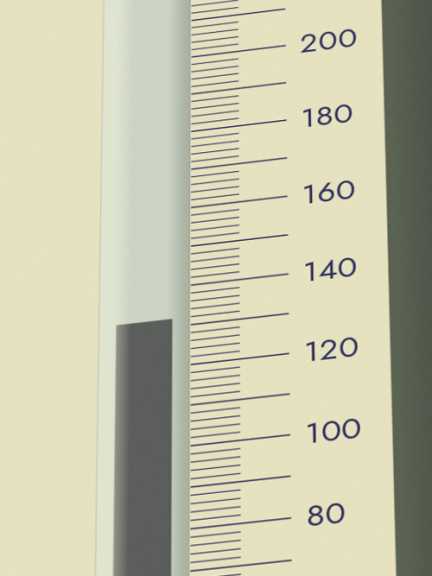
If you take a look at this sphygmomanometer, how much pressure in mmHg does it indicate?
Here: 132 mmHg
